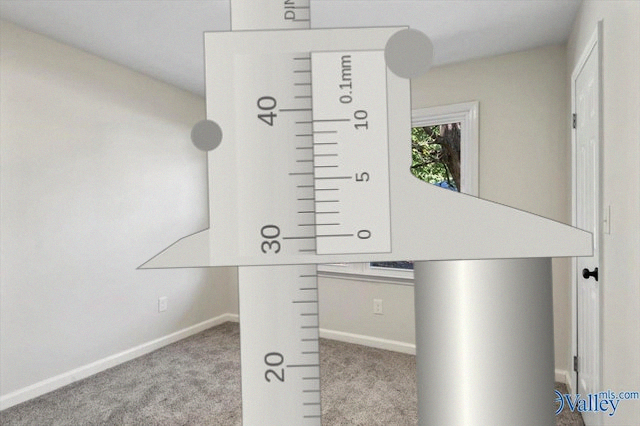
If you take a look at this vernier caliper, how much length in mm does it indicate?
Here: 30.1 mm
